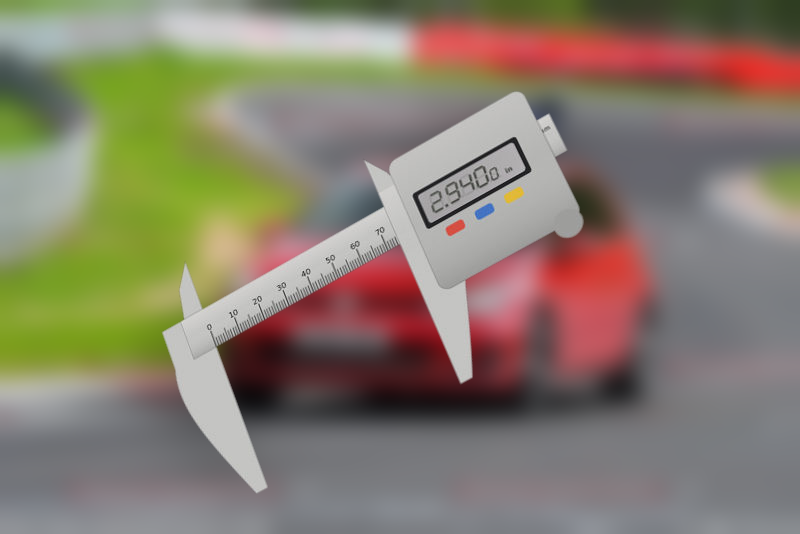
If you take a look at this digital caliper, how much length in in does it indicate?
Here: 2.9400 in
